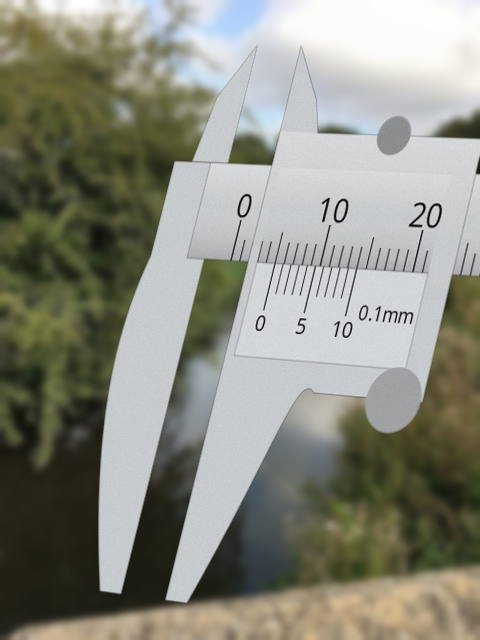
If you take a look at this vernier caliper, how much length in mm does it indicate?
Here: 5.0 mm
